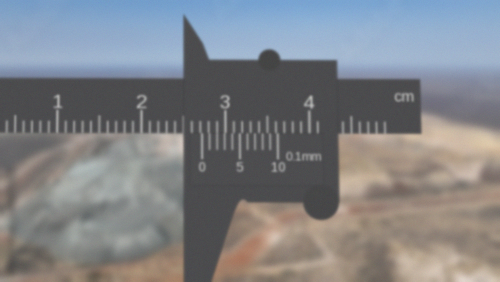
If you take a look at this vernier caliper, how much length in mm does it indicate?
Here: 27.2 mm
